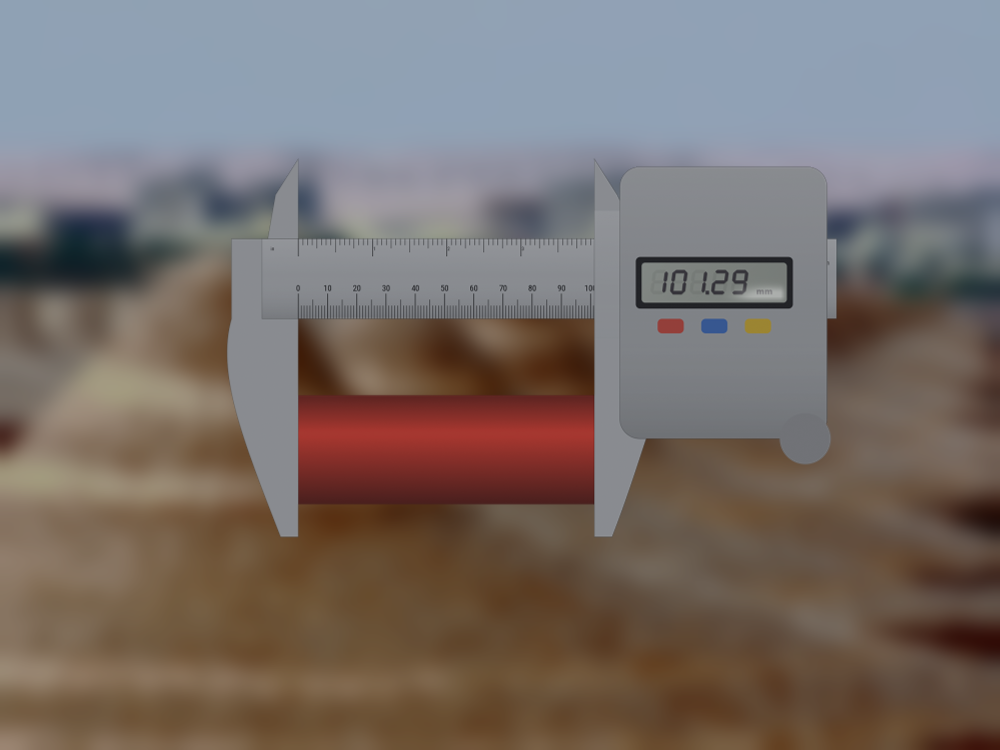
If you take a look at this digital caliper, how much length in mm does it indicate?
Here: 101.29 mm
